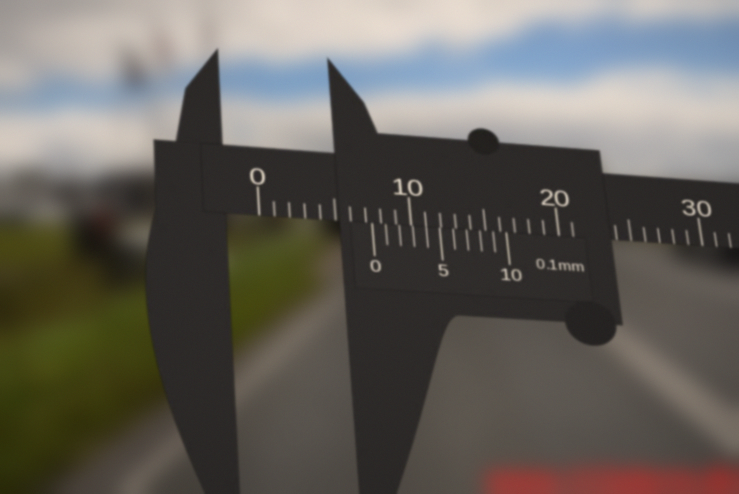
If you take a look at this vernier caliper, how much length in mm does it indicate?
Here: 7.4 mm
